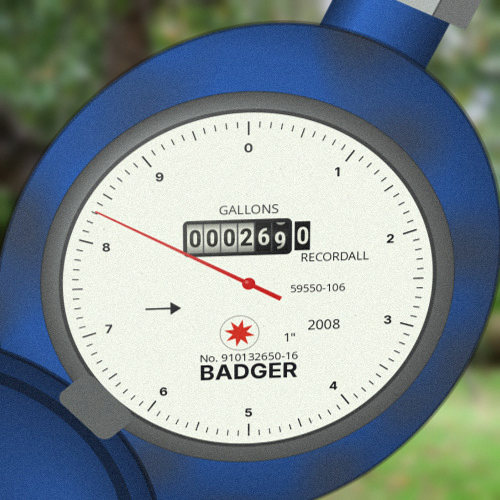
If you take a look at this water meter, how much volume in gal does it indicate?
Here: 2688.3 gal
